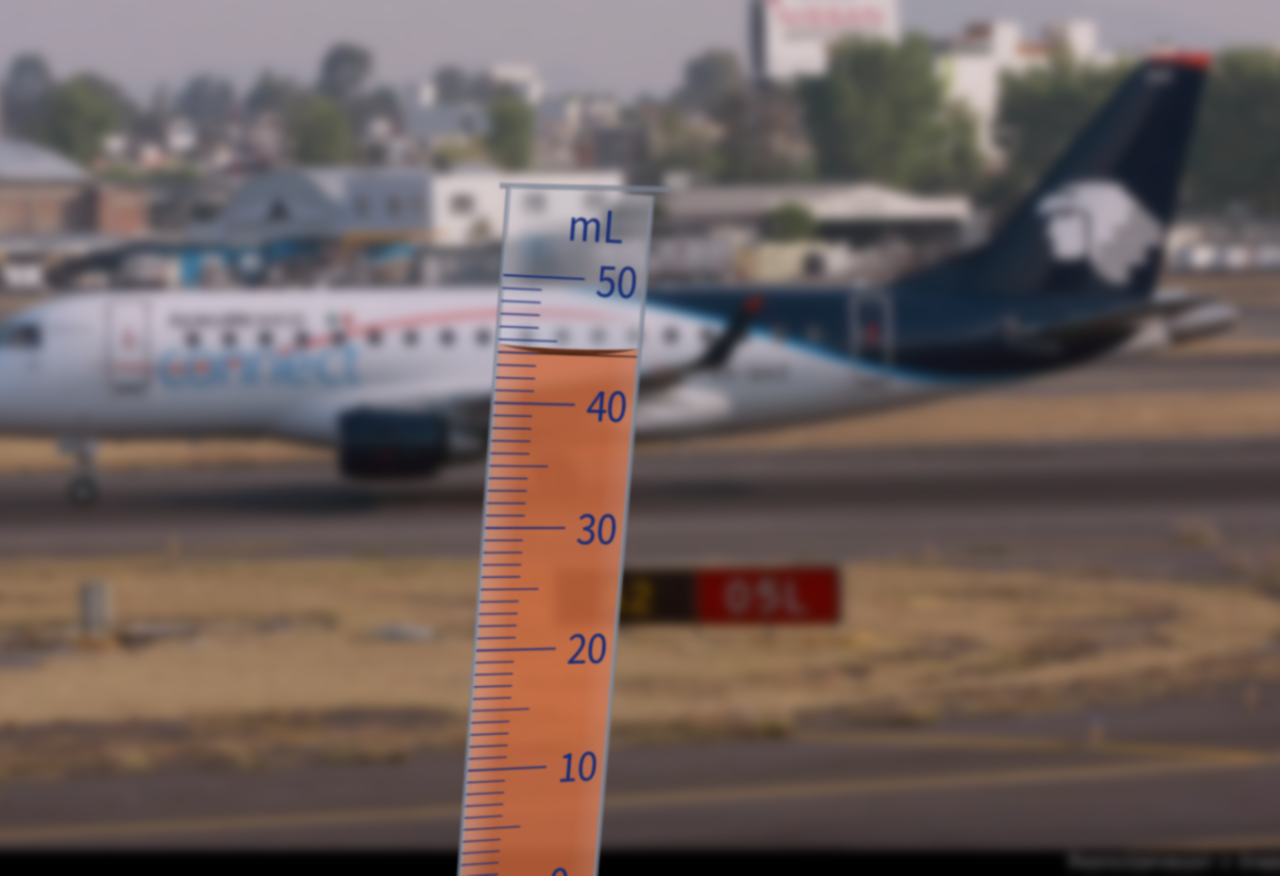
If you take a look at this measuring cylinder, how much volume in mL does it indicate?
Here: 44 mL
